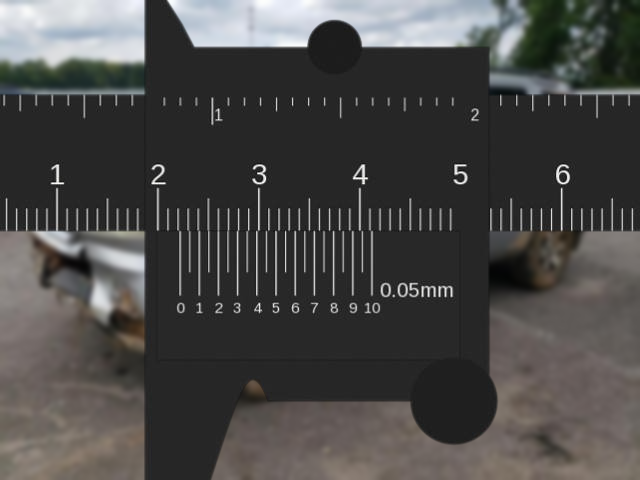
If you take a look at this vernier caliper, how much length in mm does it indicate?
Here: 22.2 mm
